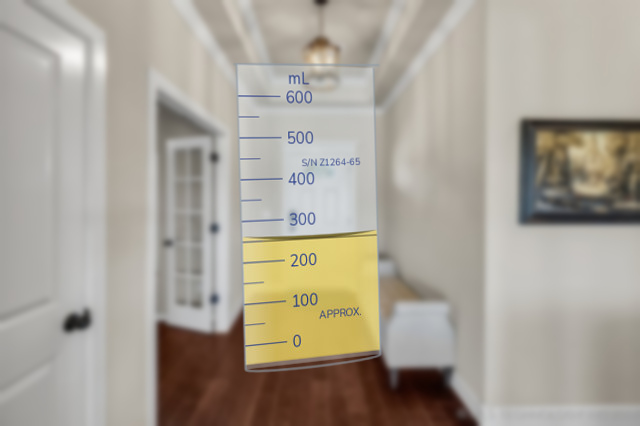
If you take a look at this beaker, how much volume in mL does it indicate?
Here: 250 mL
